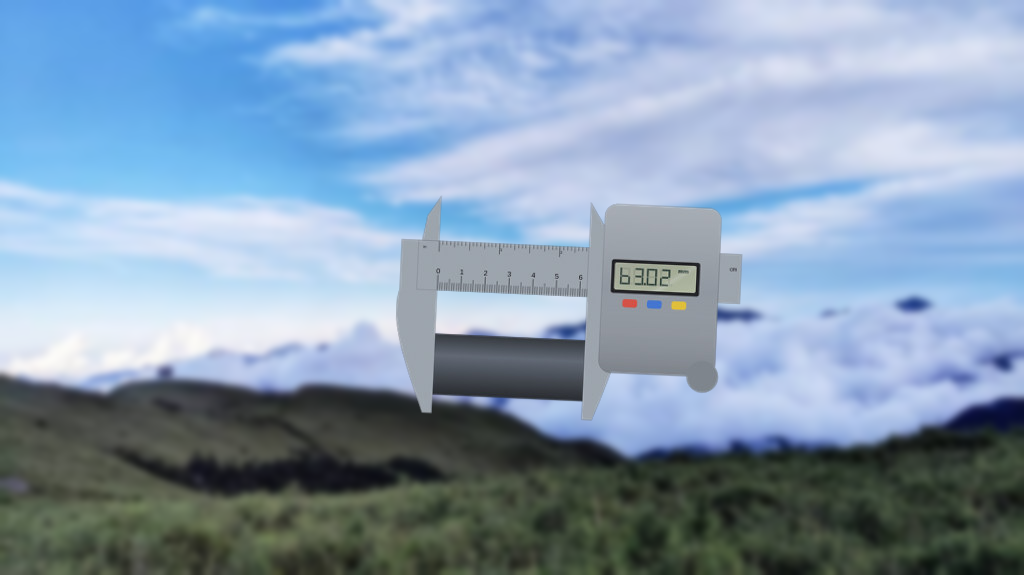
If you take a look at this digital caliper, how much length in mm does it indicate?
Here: 63.02 mm
